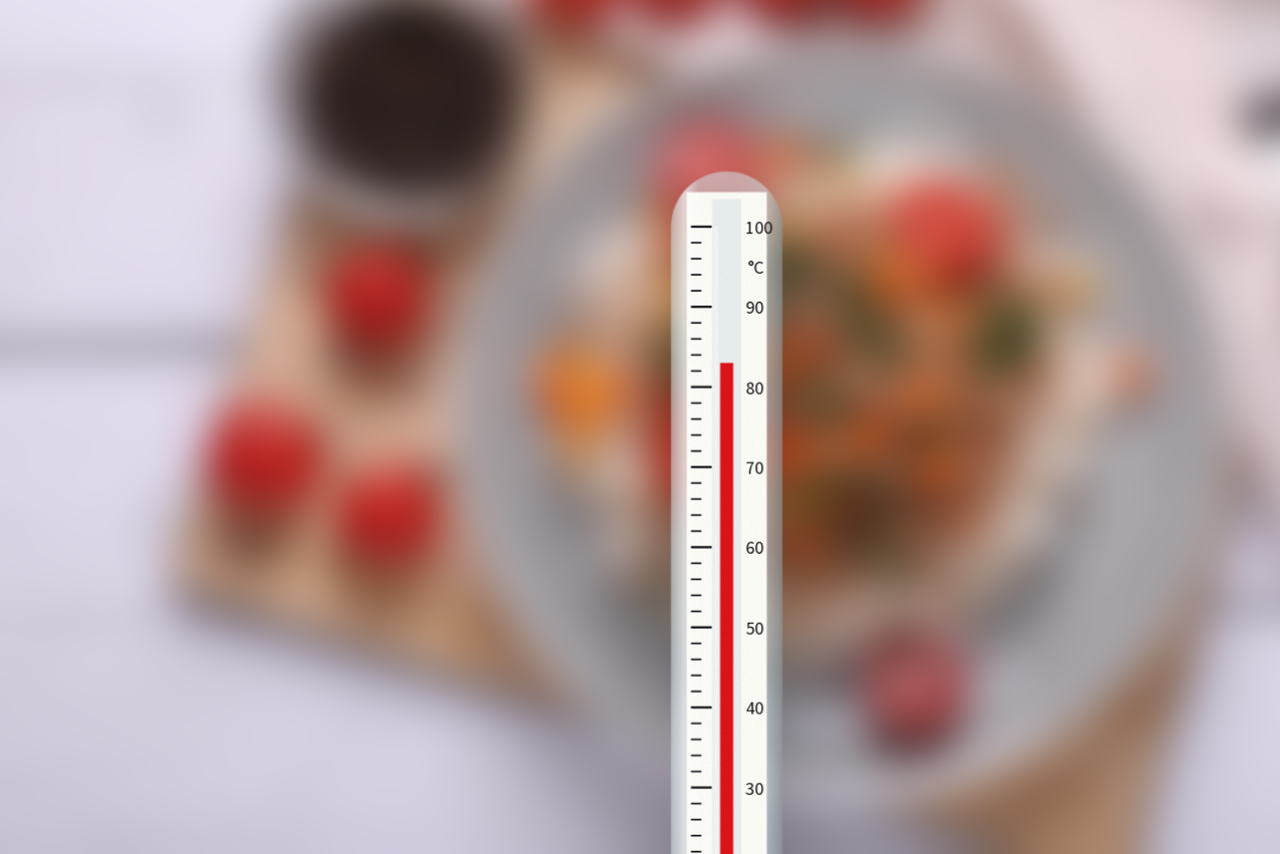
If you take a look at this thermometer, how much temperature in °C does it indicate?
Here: 83 °C
